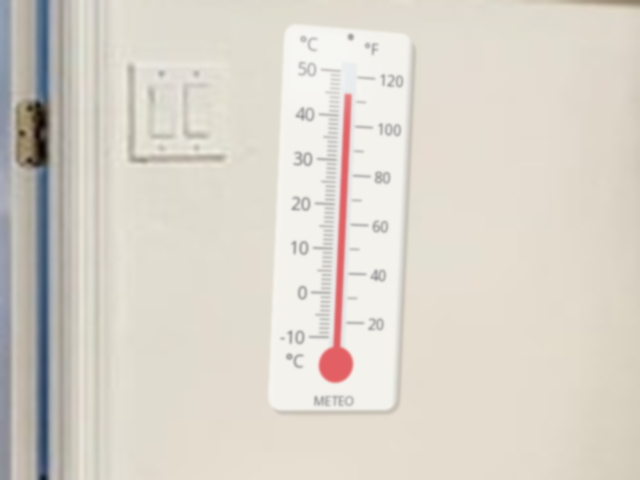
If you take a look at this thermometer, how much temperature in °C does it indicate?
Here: 45 °C
